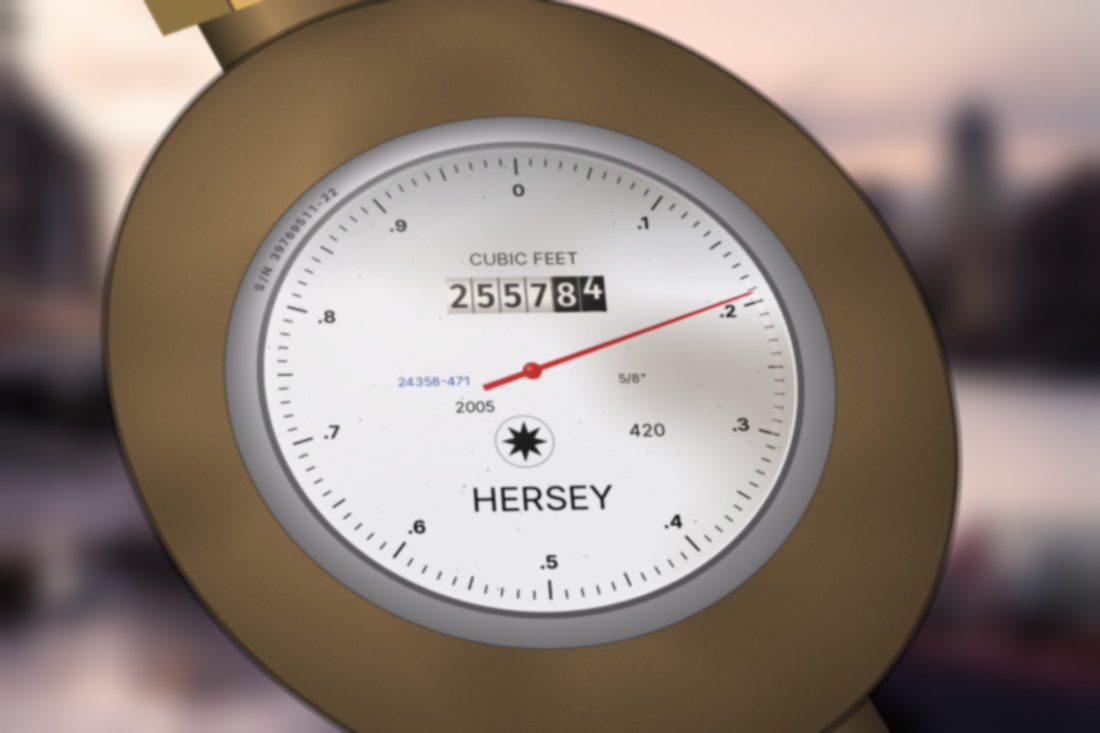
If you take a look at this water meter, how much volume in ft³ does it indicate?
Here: 255784.19 ft³
